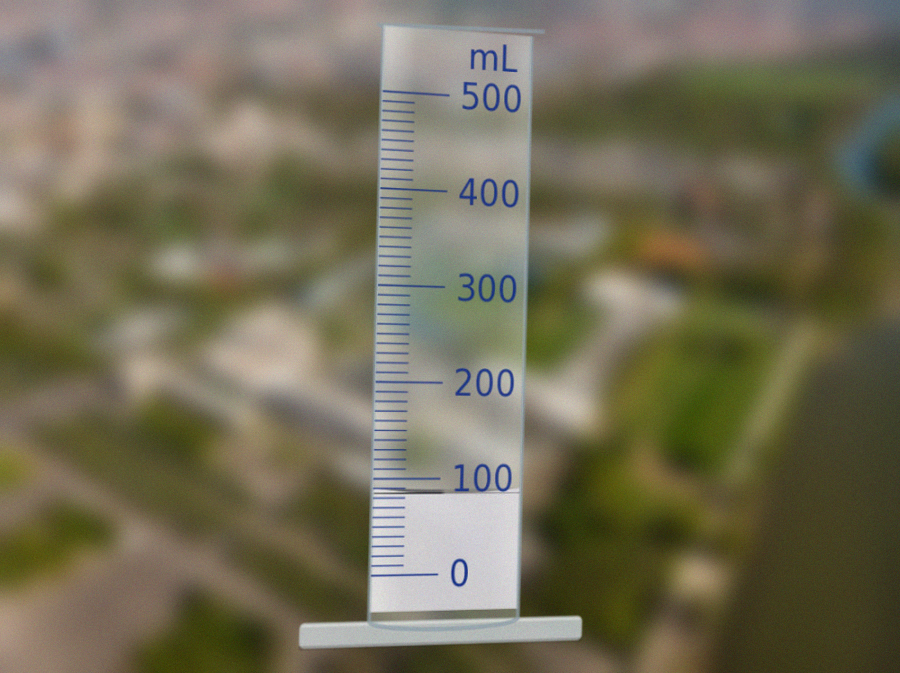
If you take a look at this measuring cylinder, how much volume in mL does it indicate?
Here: 85 mL
